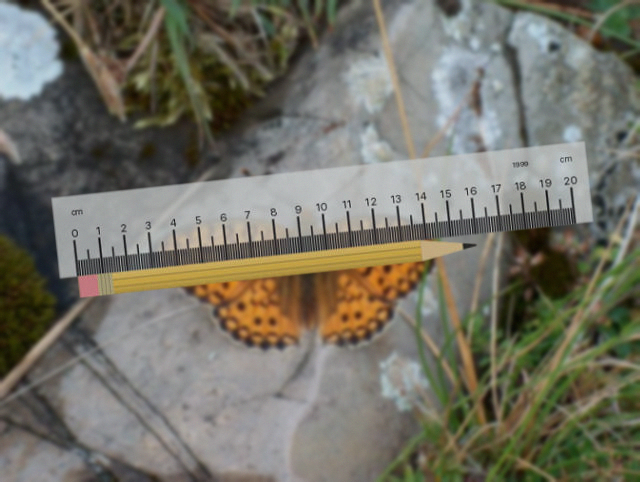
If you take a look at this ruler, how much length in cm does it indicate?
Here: 16 cm
